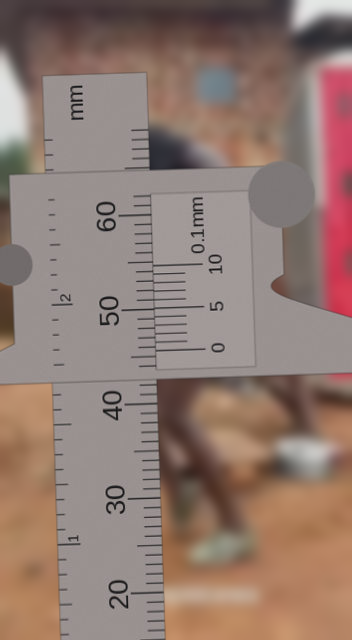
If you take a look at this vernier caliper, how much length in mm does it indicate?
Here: 45.6 mm
